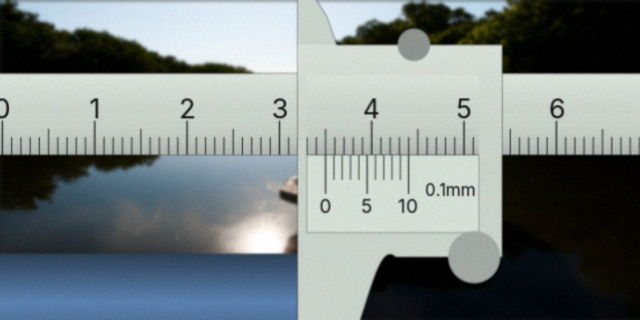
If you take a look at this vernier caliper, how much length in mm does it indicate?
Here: 35.0 mm
